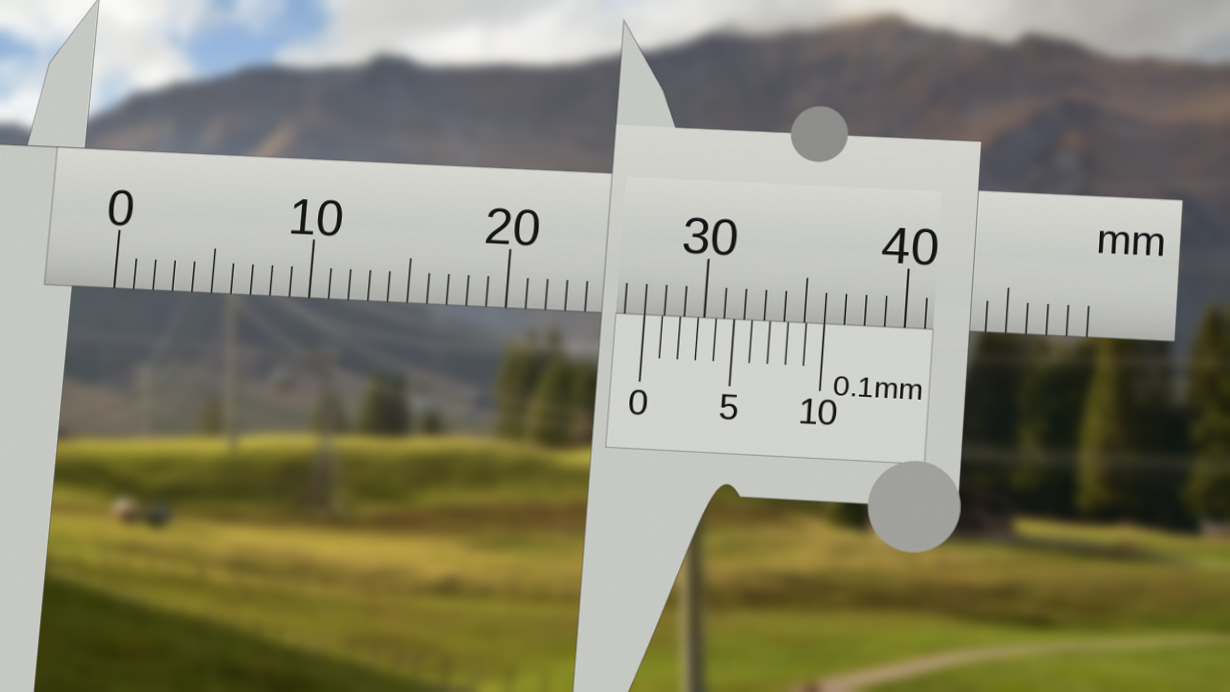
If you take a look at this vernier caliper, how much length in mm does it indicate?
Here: 27.0 mm
